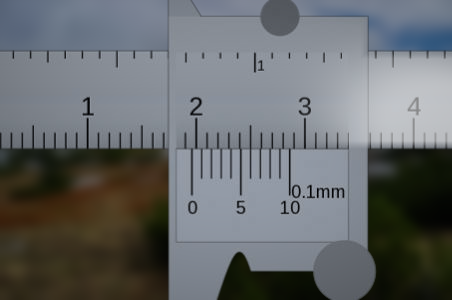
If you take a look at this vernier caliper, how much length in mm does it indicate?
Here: 19.6 mm
